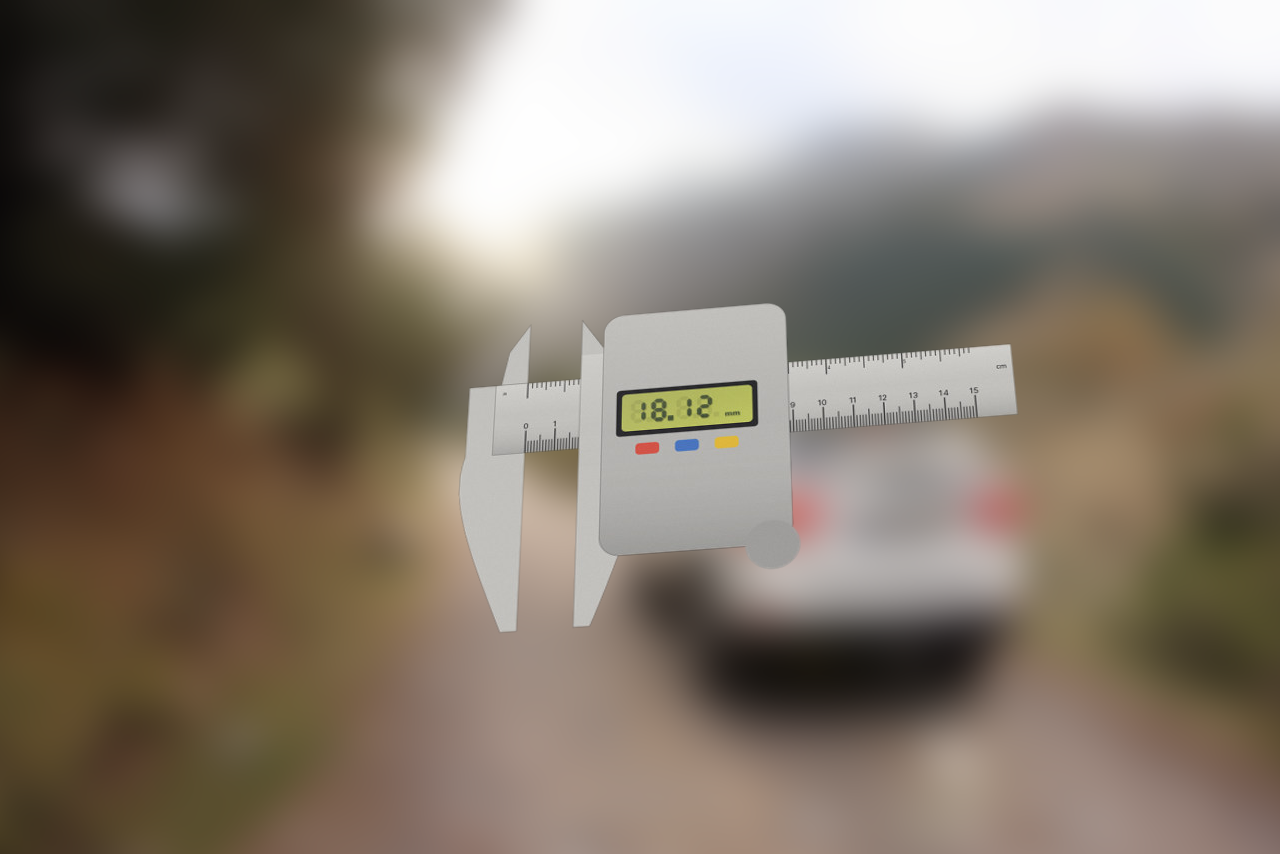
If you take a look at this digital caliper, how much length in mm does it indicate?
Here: 18.12 mm
